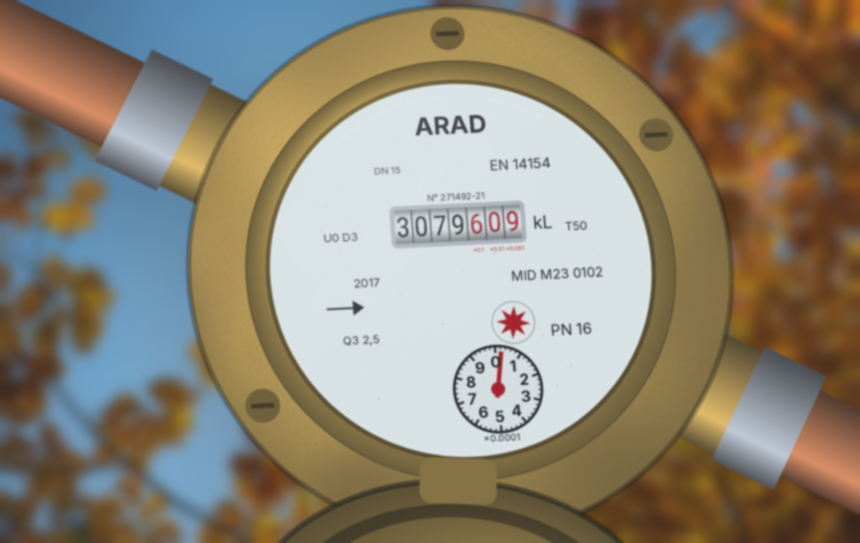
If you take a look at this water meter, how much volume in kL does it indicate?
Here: 3079.6090 kL
